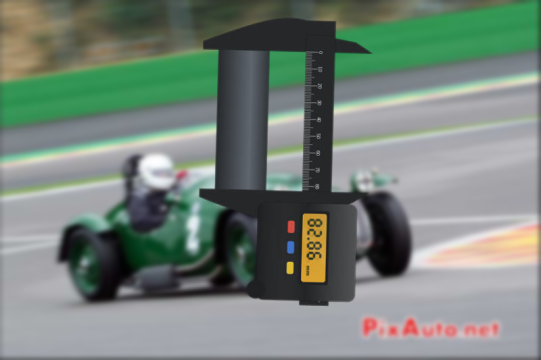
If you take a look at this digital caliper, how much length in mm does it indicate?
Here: 82.86 mm
